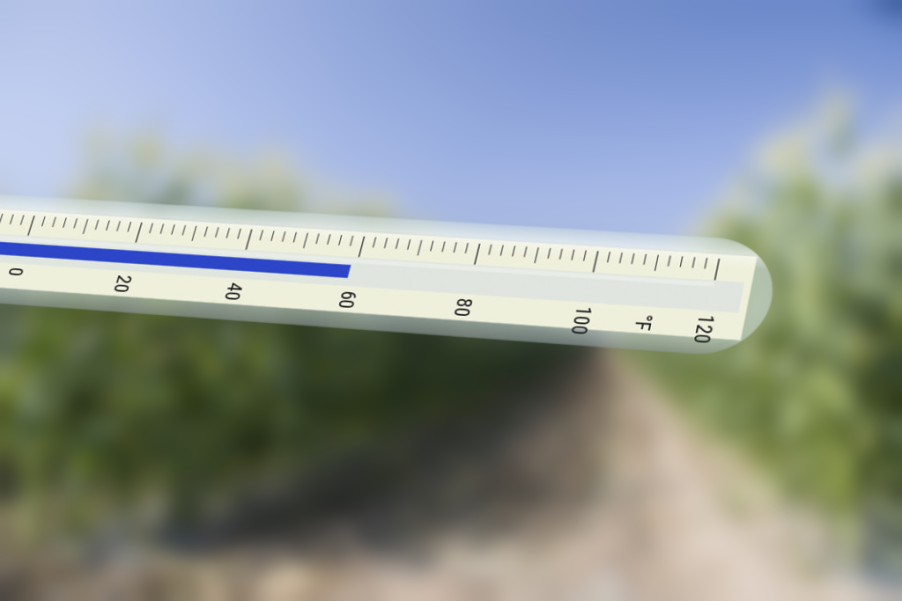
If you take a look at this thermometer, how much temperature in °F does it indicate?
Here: 59 °F
